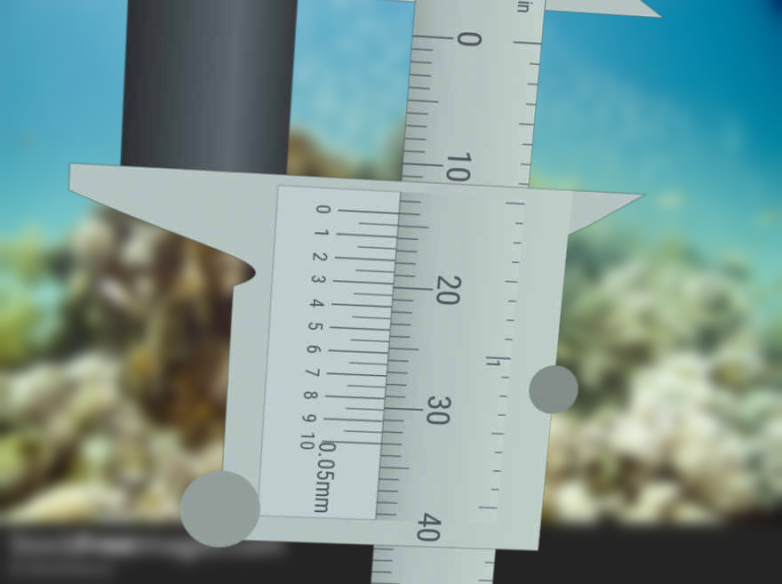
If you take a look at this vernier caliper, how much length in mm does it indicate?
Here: 14.0 mm
